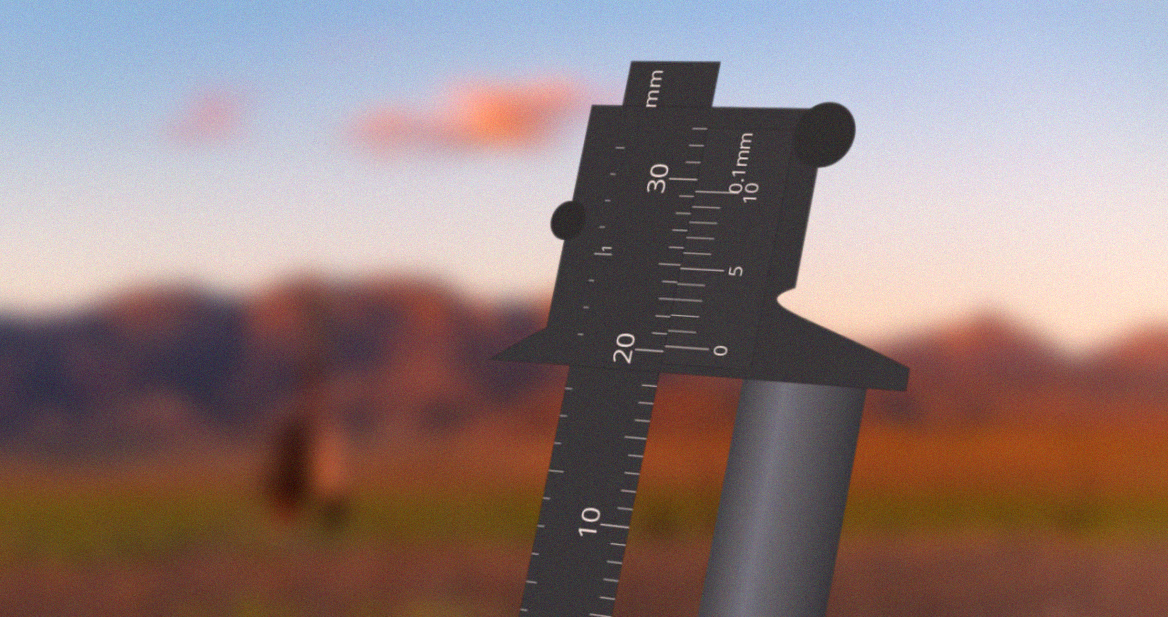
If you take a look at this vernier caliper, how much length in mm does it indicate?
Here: 20.3 mm
